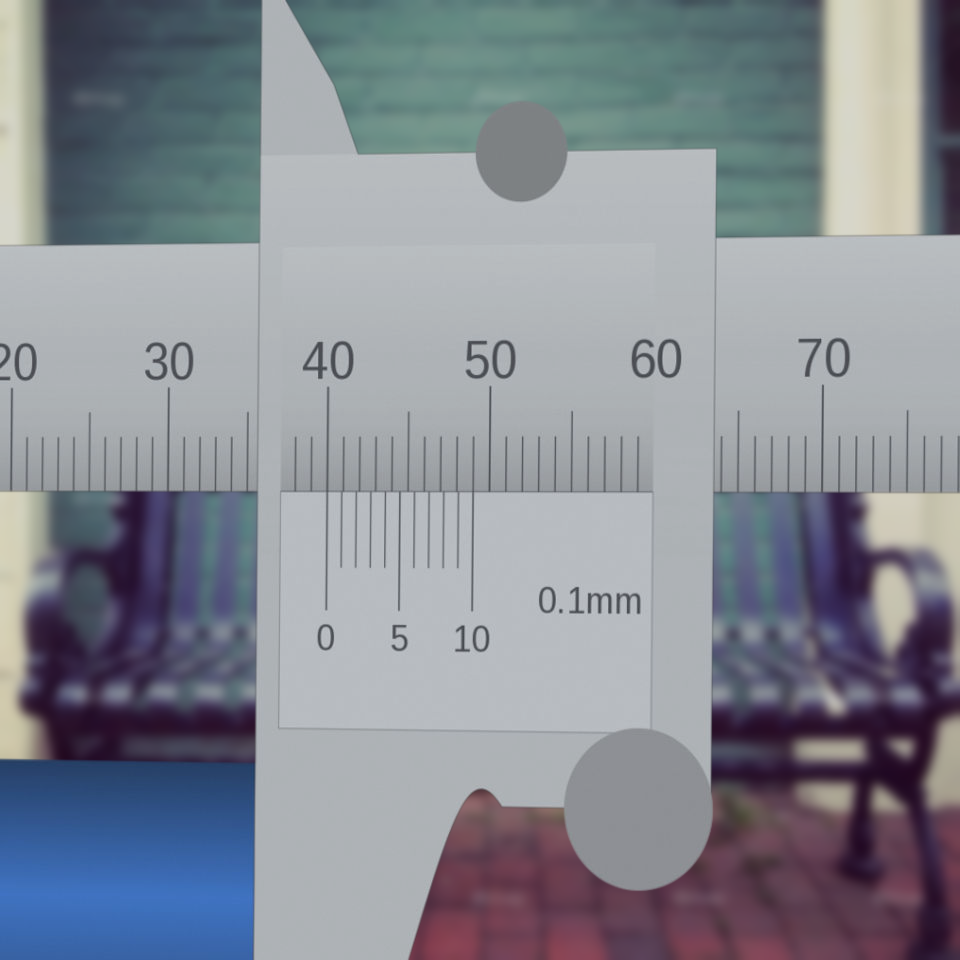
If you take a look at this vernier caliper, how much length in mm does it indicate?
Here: 40.0 mm
